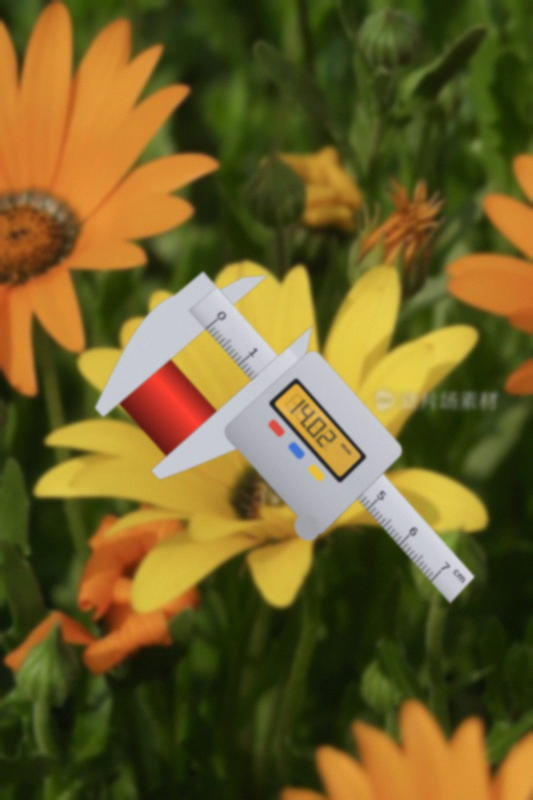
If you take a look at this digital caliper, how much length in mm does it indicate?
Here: 14.02 mm
